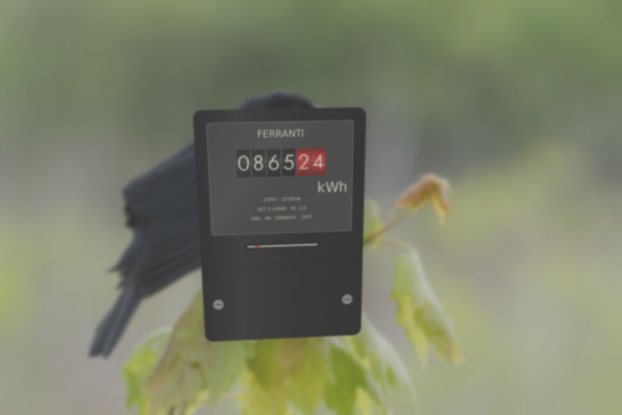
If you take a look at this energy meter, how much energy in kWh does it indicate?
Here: 865.24 kWh
